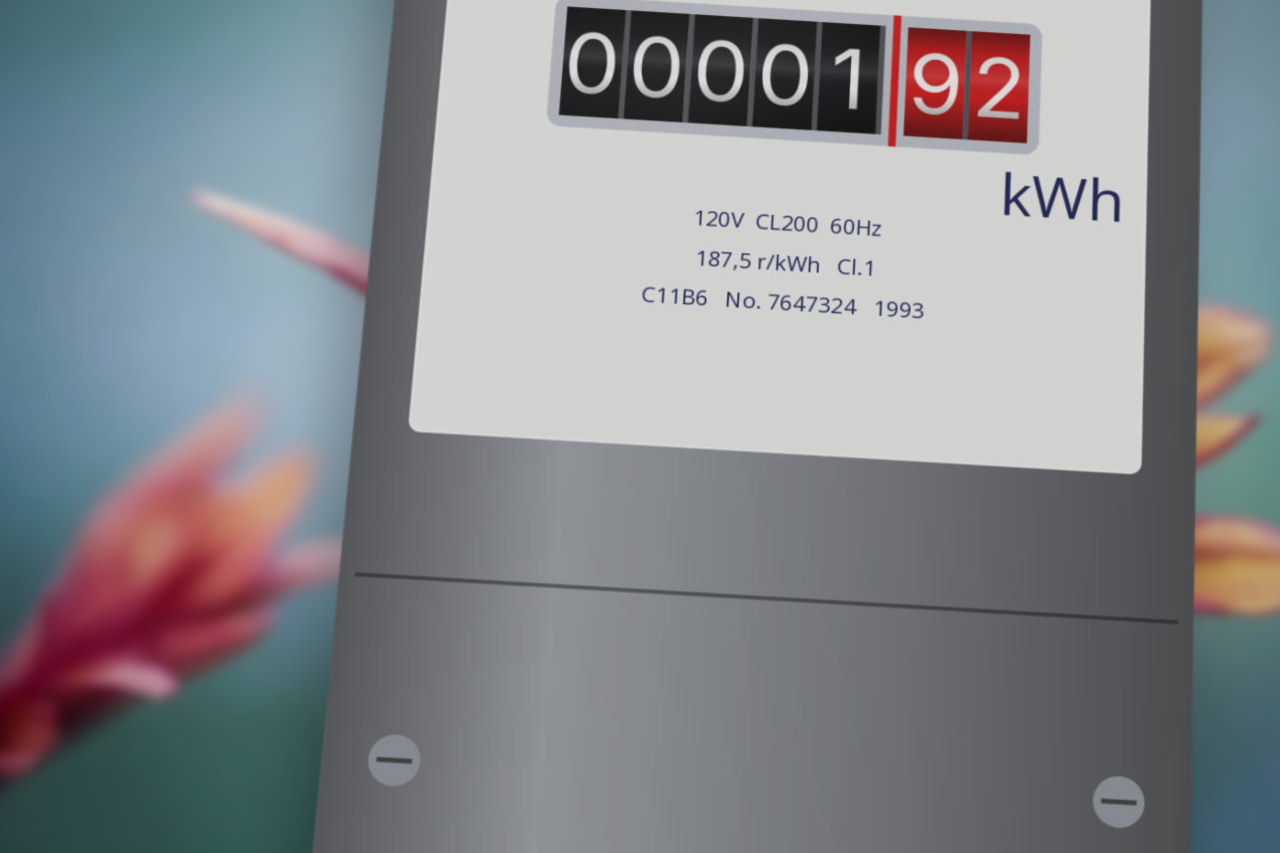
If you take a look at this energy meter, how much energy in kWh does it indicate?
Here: 1.92 kWh
